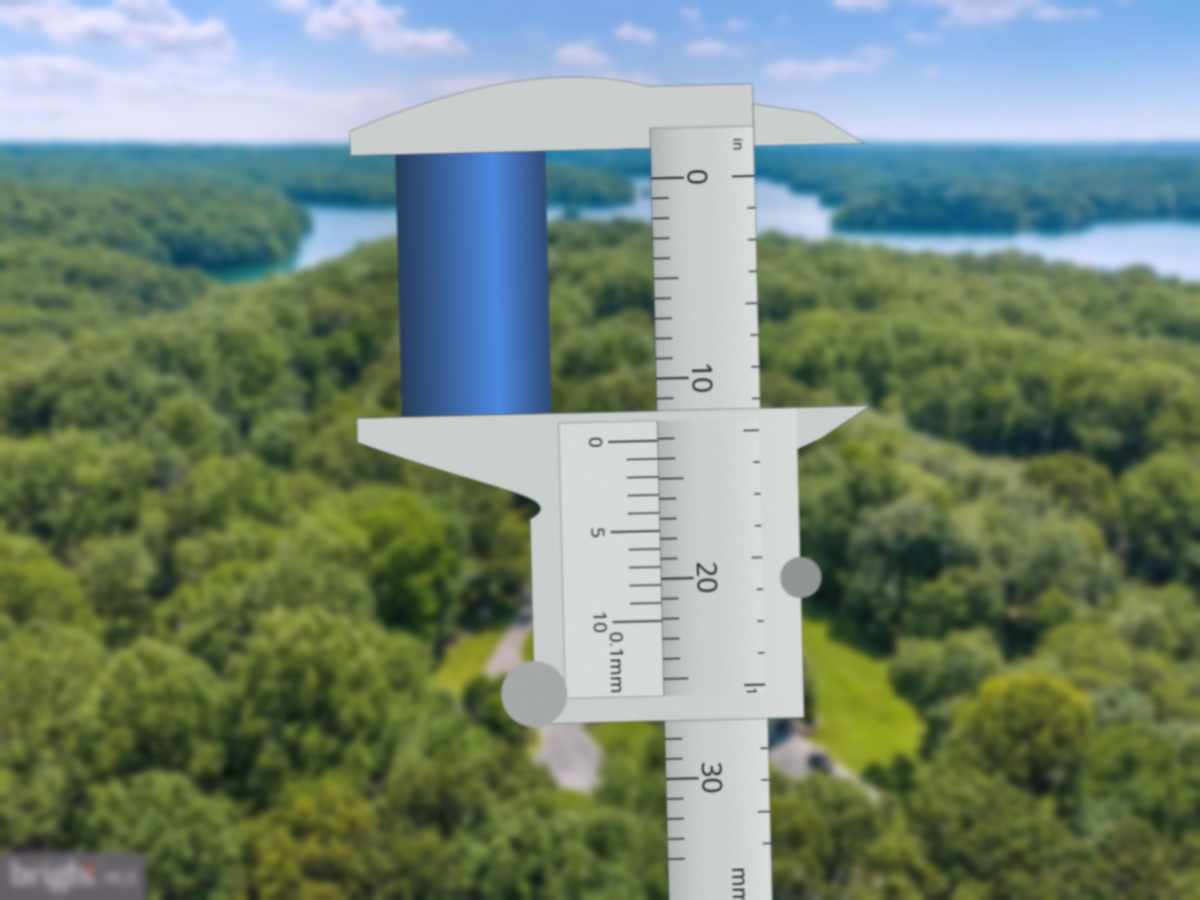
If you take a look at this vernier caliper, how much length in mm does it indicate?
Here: 13.1 mm
